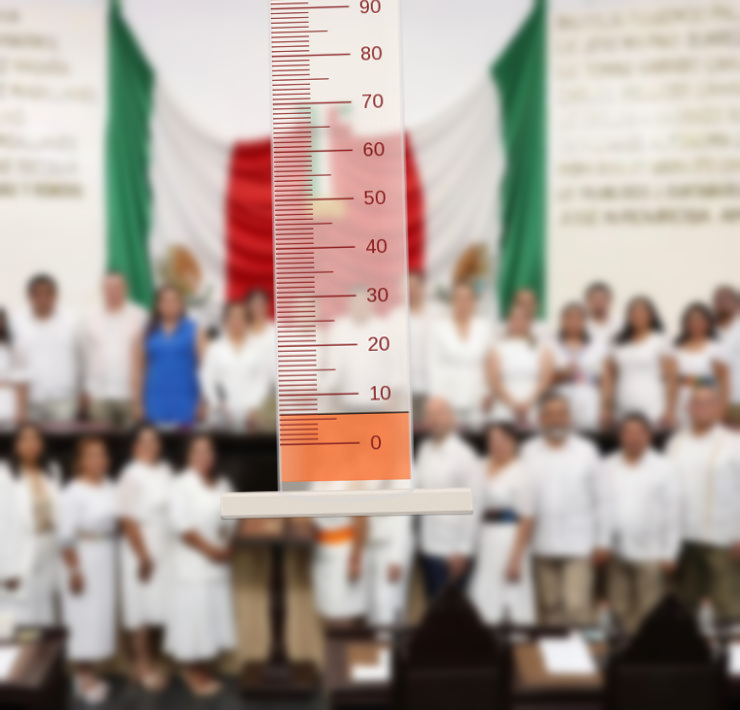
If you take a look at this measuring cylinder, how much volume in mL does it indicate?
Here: 6 mL
